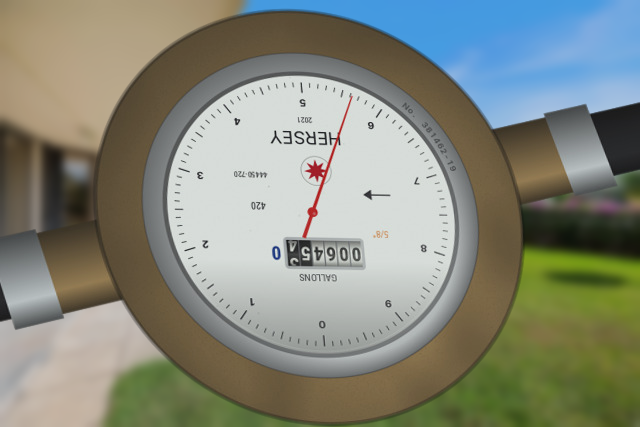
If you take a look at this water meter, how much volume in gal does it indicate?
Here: 64535.6 gal
